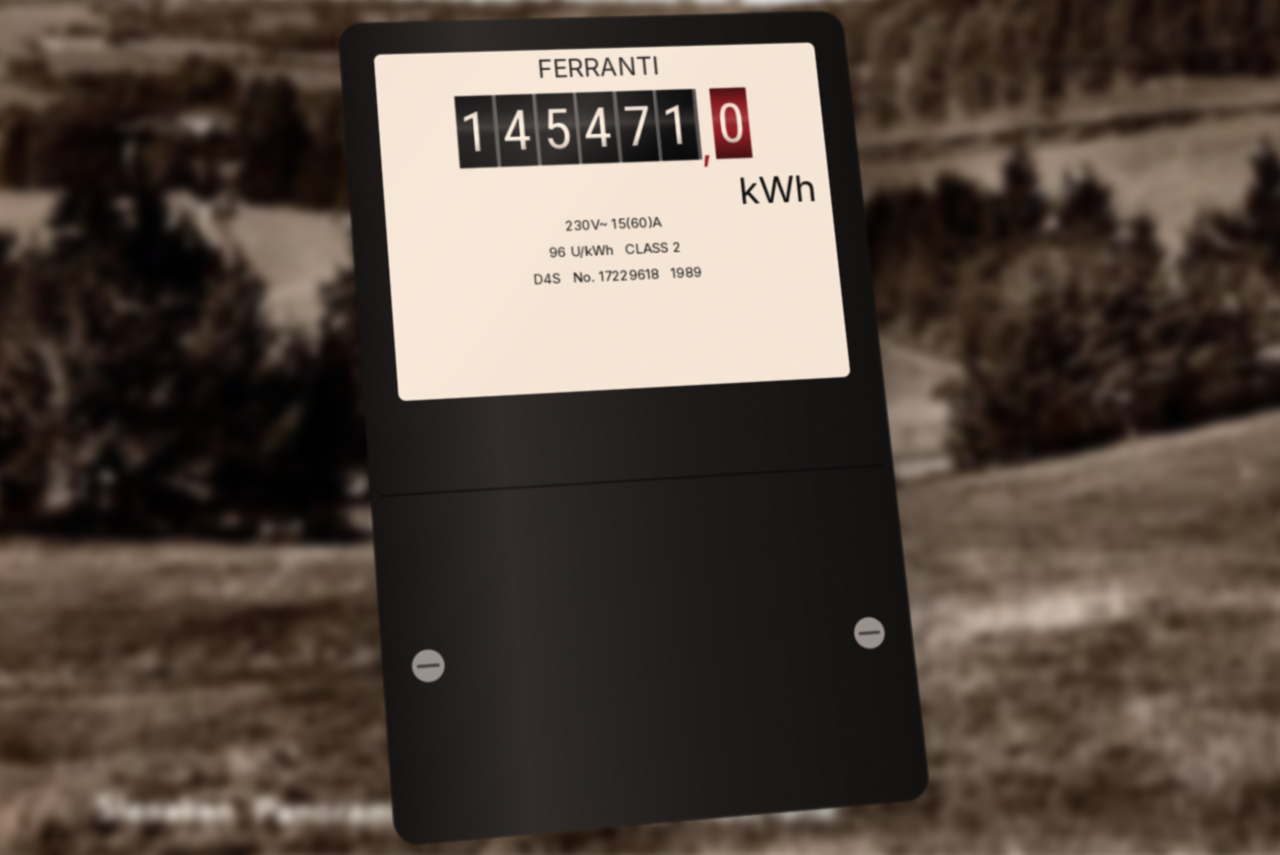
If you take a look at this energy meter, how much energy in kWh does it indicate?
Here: 145471.0 kWh
